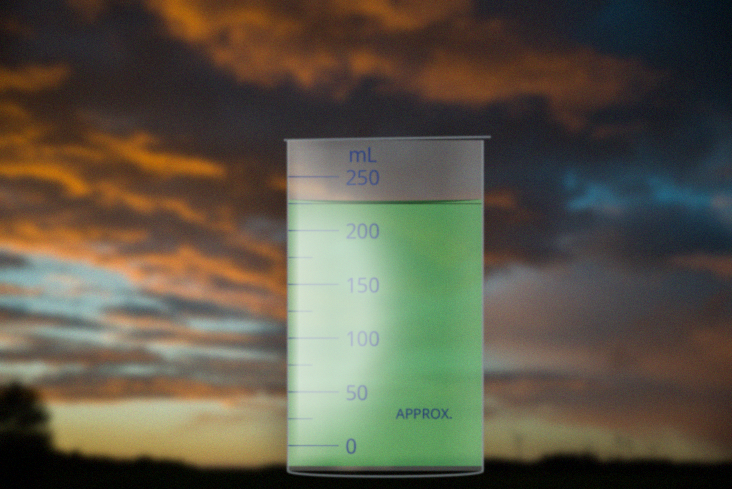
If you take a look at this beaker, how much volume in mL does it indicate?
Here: 225 mL
